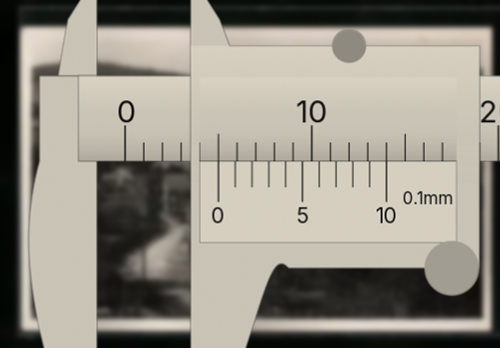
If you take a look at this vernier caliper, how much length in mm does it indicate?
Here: 5.0 mm
